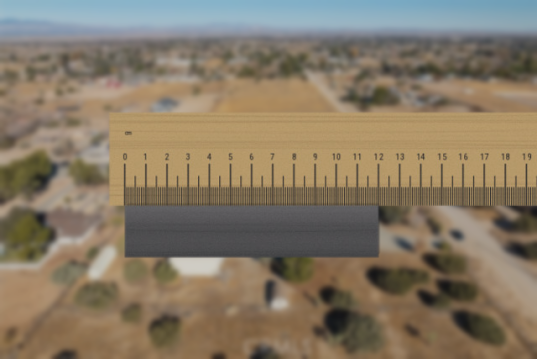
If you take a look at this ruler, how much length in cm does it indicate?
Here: 12 cm
